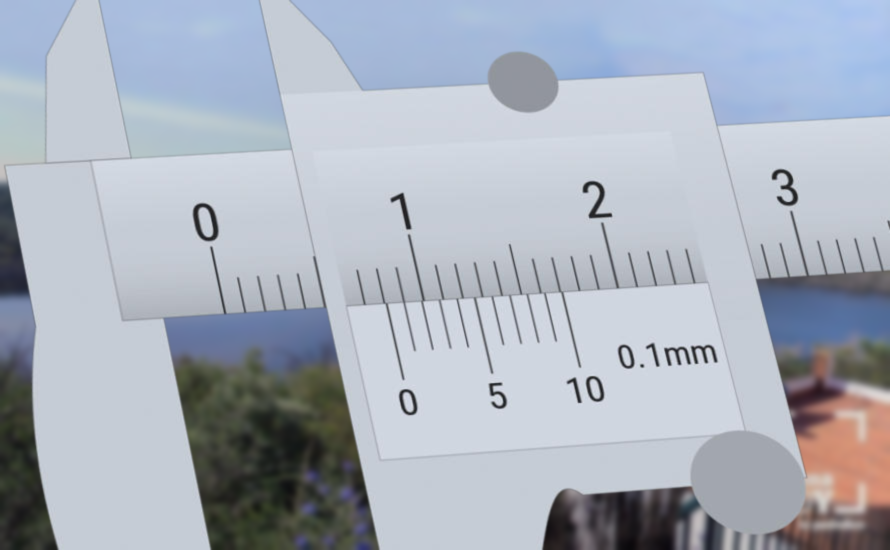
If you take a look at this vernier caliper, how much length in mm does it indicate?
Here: 8.1 mm
